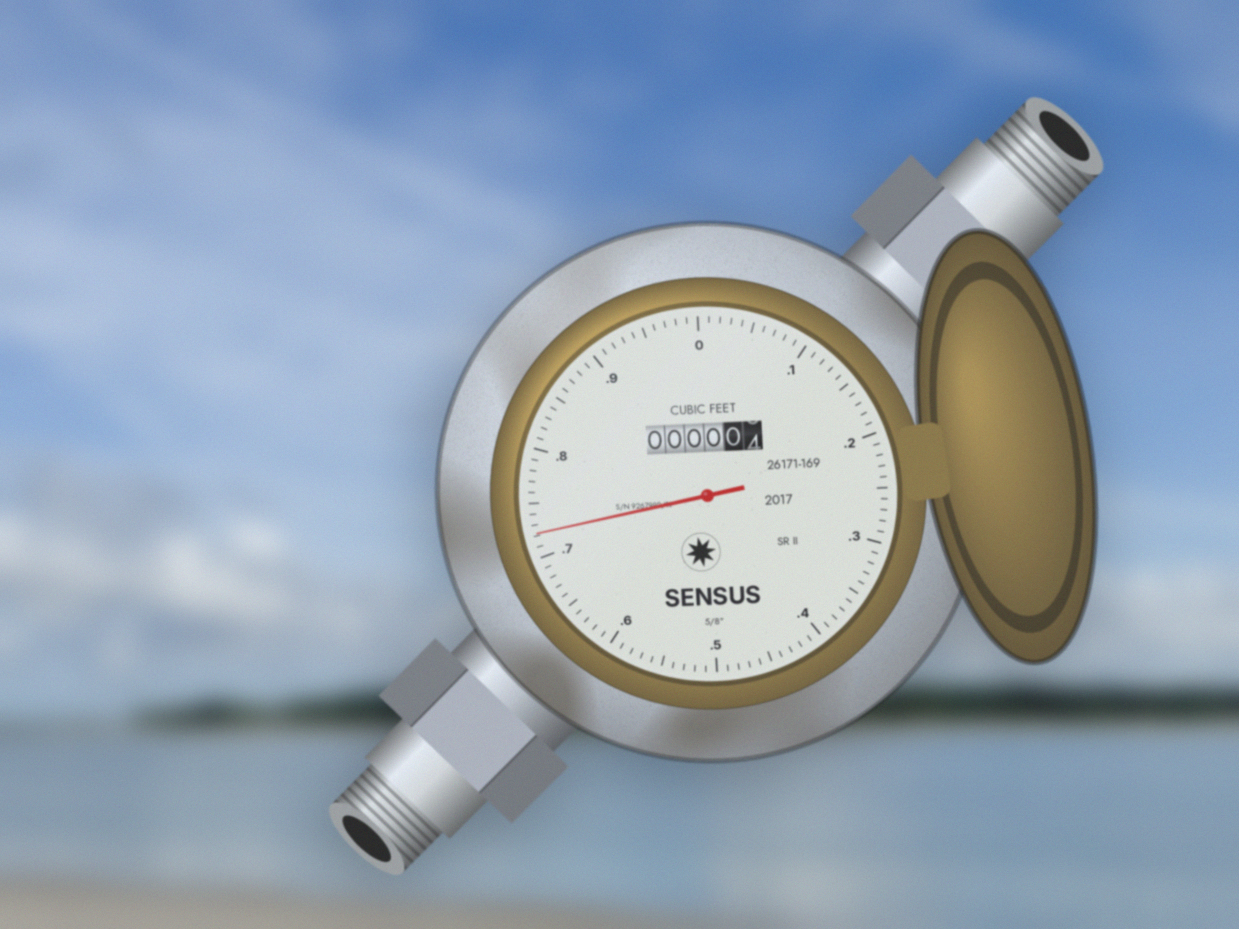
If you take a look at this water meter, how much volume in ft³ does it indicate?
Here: 3.72 ft³
